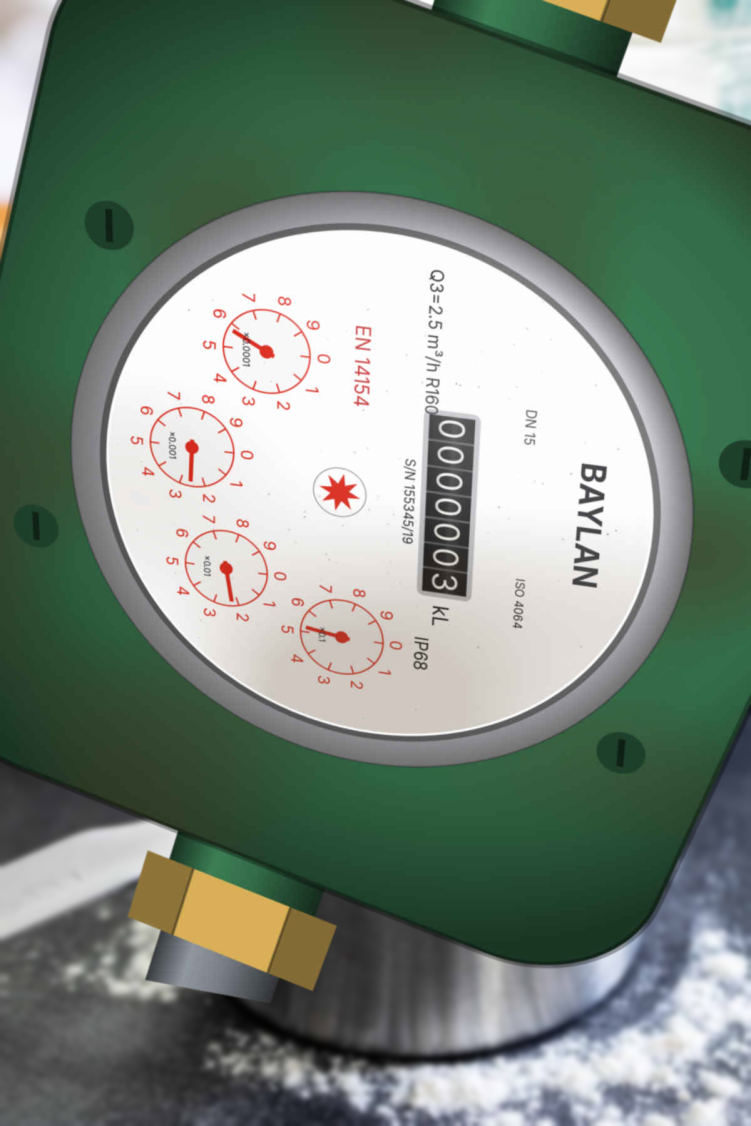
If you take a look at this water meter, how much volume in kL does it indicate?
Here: 3.5225 kL
